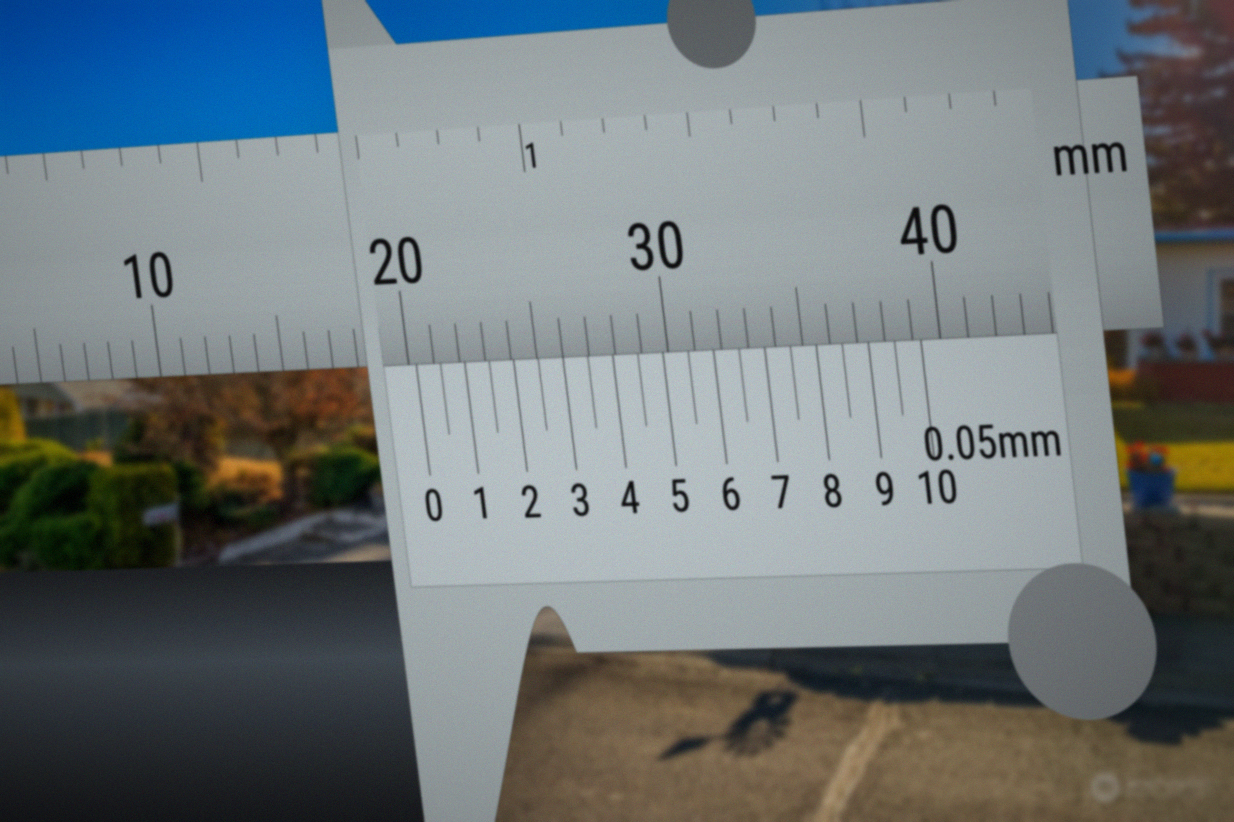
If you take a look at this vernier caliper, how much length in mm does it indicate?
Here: 20.3 mm
